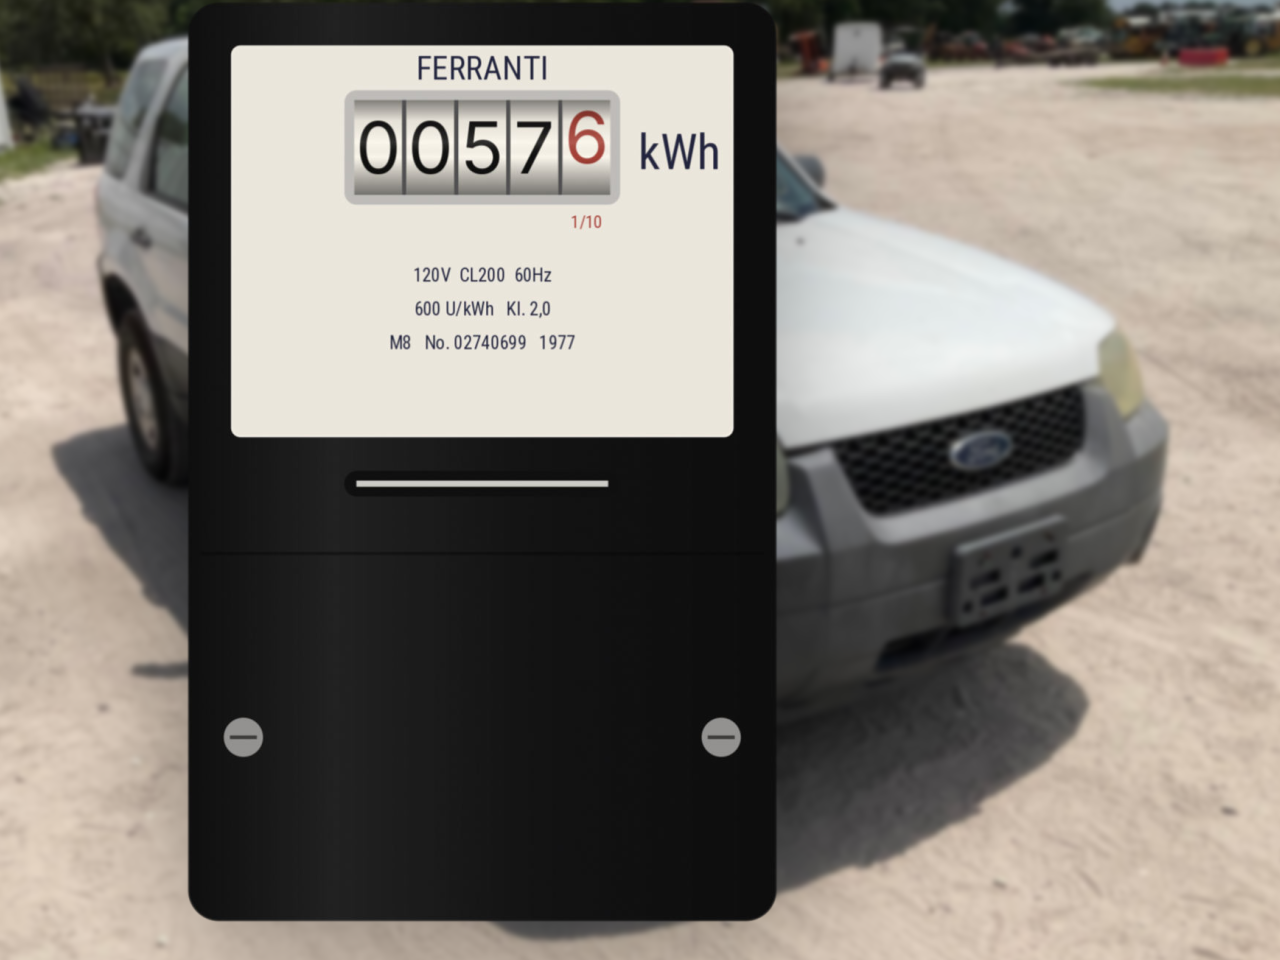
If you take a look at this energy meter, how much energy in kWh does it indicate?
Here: 57.6 kWh
